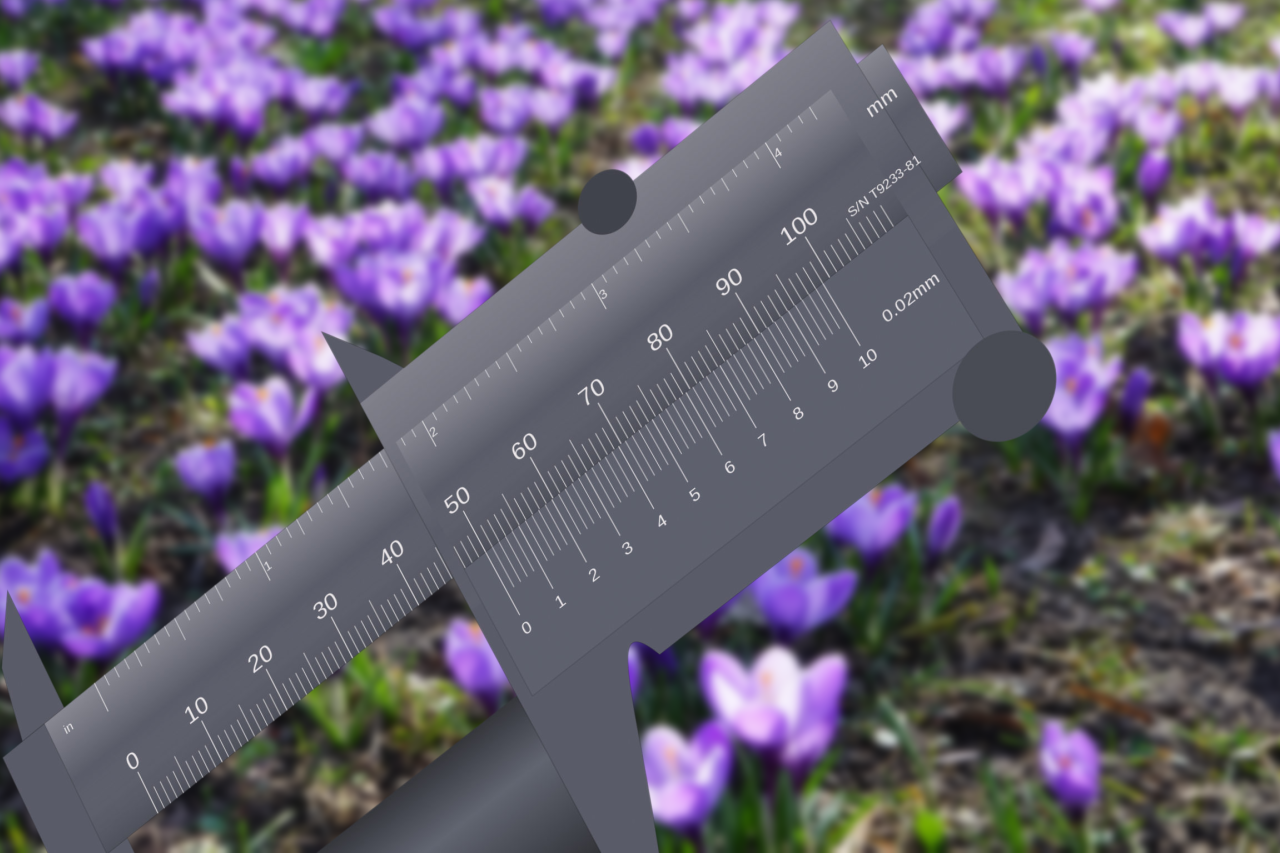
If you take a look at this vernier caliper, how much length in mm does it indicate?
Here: 50.0 mm
